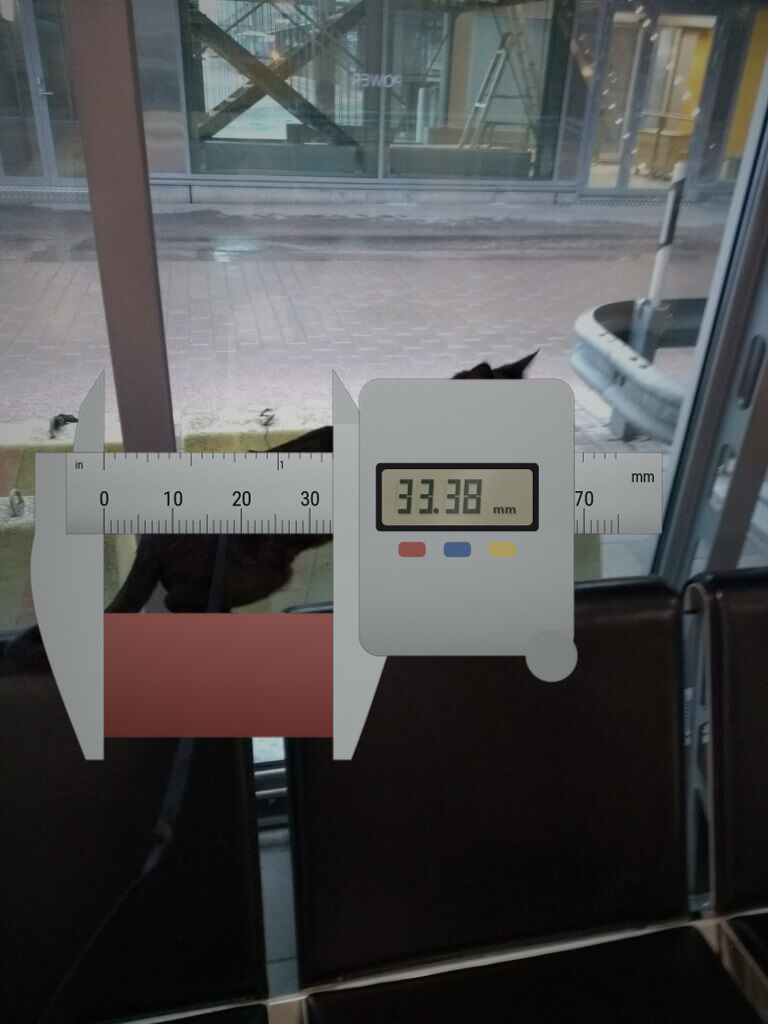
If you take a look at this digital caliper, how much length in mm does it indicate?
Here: 33.38 mm
